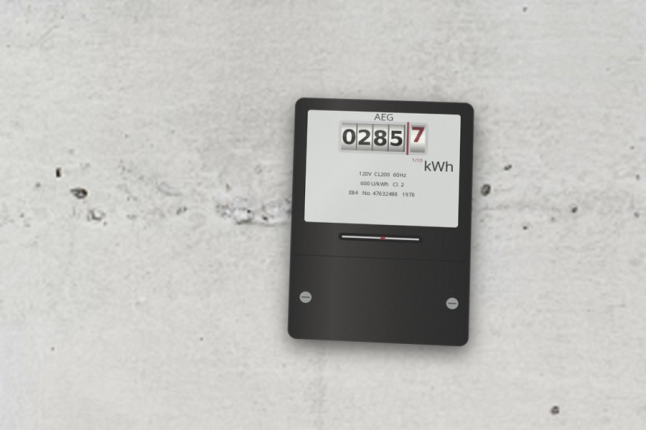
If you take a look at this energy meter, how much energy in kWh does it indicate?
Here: 285.7 kWh
